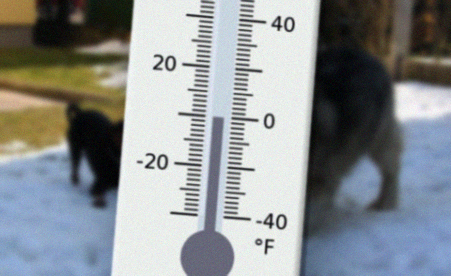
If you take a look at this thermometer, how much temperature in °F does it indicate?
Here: 0 °F
